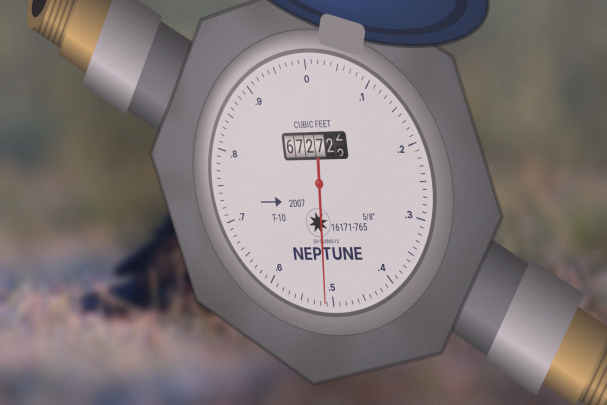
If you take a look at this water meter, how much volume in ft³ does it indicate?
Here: 672722.51 ft³
